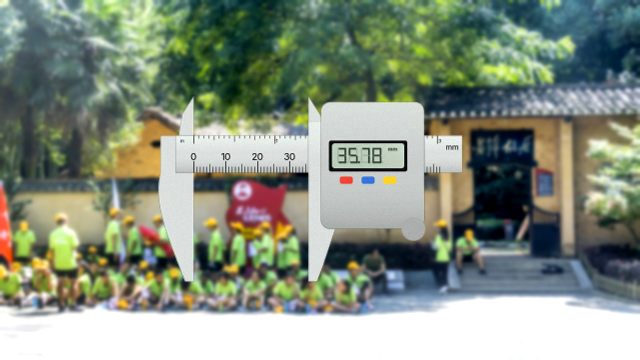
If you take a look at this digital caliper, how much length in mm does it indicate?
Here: 35.78 mm
